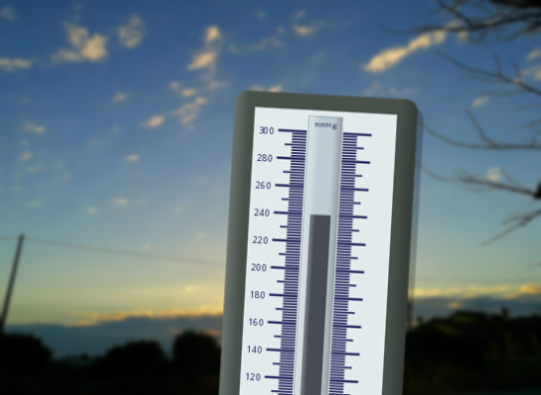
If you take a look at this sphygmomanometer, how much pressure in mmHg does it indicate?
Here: 240 mmHg
